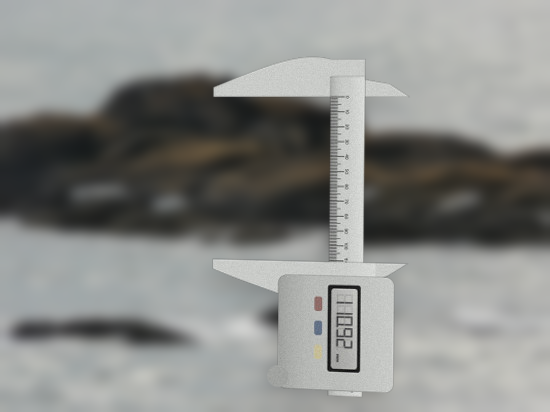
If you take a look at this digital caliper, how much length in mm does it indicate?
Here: 110.92 mm
